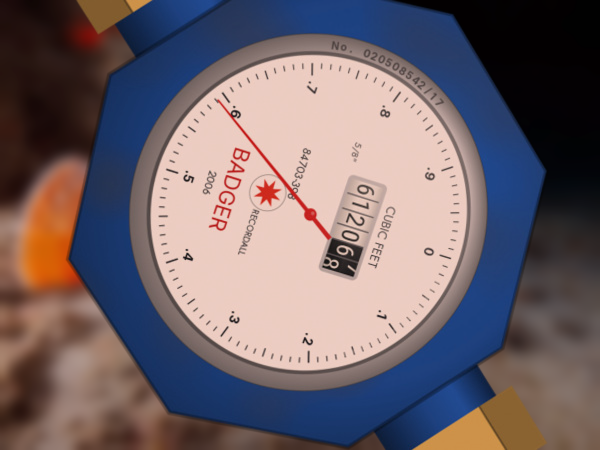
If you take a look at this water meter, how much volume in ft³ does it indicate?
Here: 612067.59 ft³
